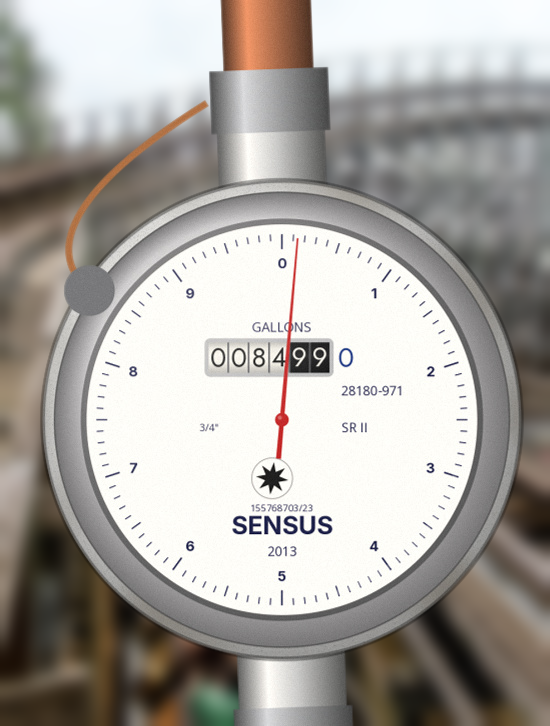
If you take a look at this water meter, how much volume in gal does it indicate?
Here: 84990.1 gal
